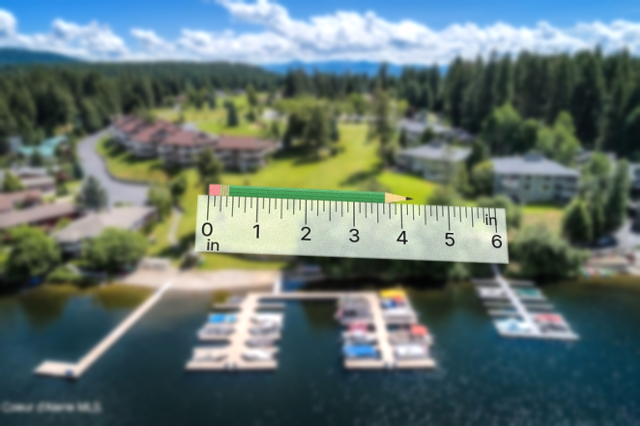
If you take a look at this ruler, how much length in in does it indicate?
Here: 4.25 in
